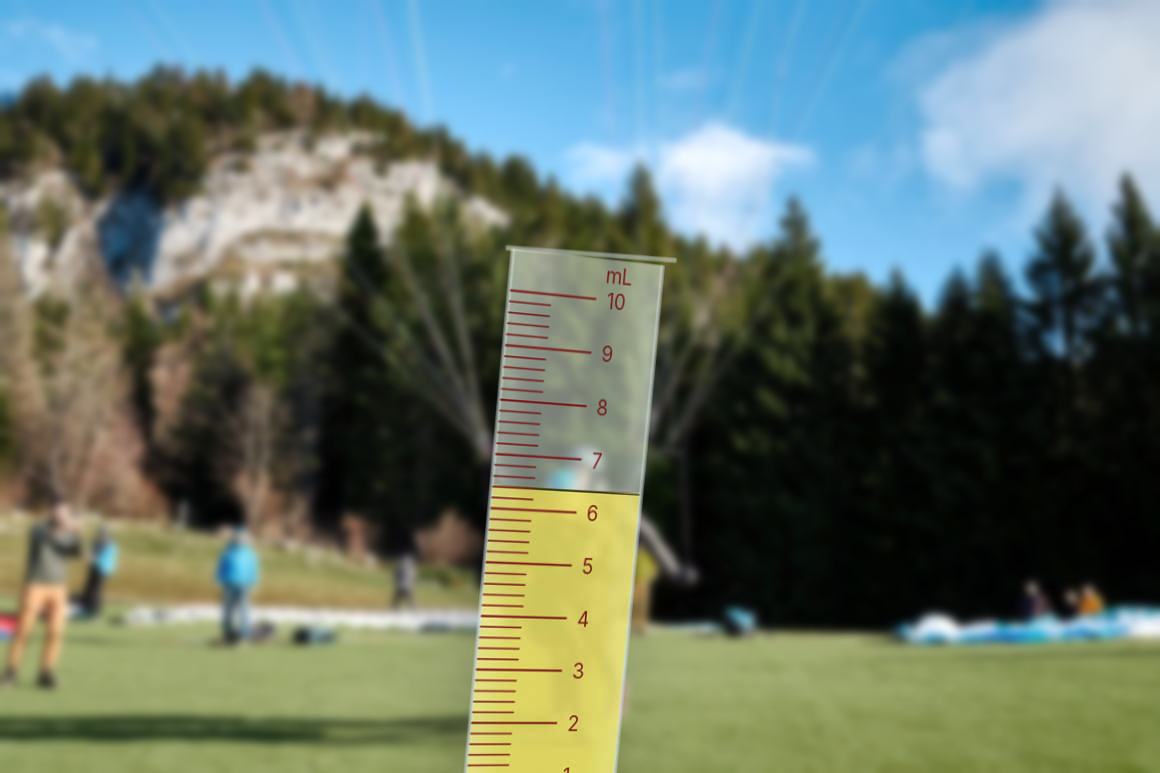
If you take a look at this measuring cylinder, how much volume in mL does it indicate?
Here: 6.4 mL
